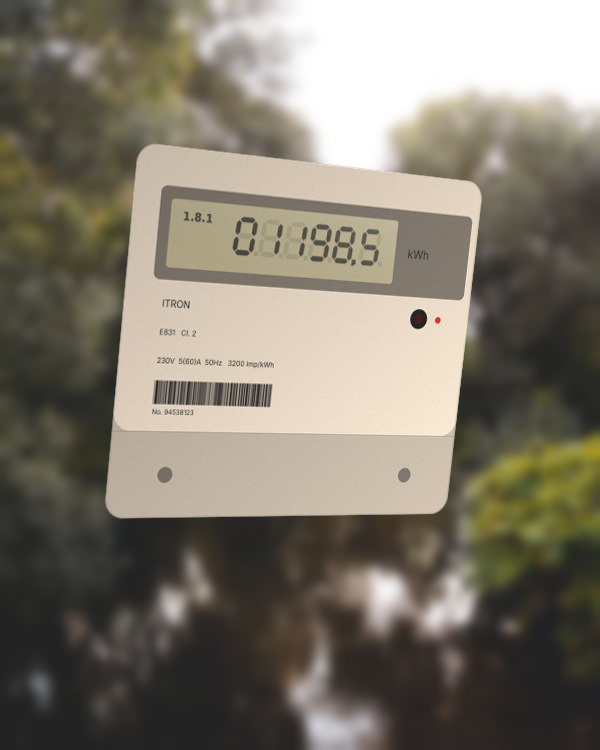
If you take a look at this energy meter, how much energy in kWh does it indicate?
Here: 1198.5 kWh
